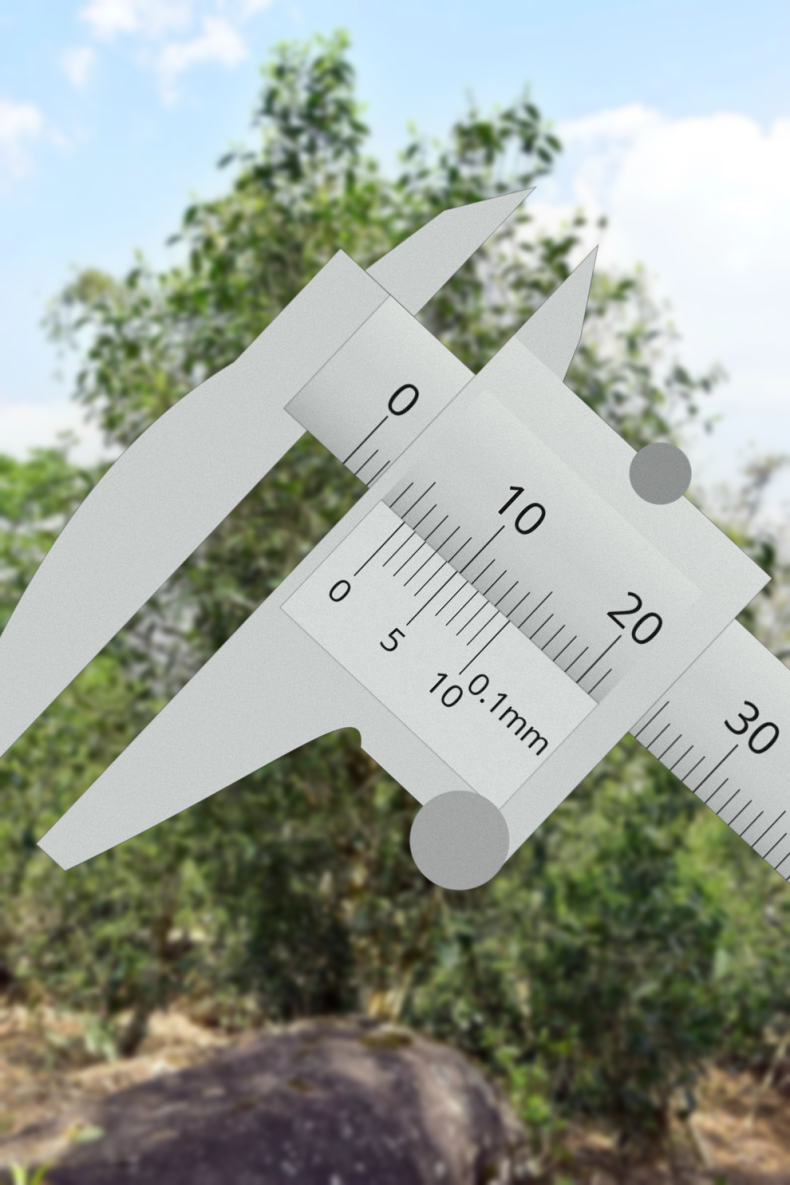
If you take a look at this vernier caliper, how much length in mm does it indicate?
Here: 5.3 mm
